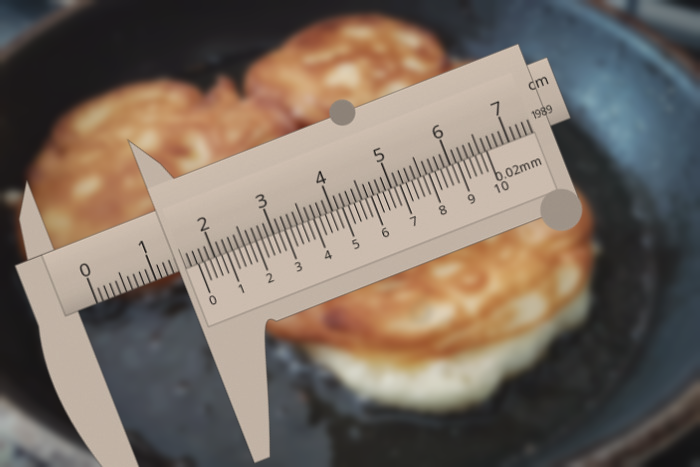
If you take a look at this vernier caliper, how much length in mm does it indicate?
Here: 17.2 mm
